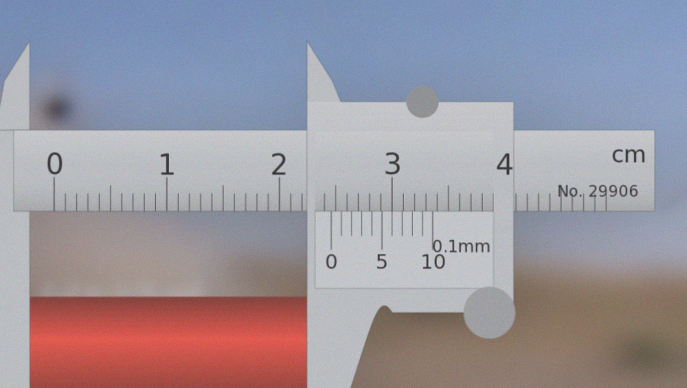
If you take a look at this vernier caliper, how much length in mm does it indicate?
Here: 24.6 mm
